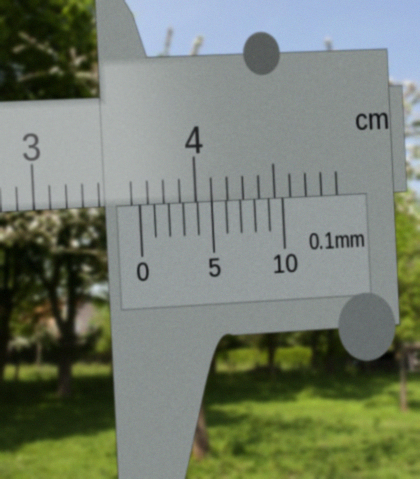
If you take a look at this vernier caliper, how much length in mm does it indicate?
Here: 36.5 mm
